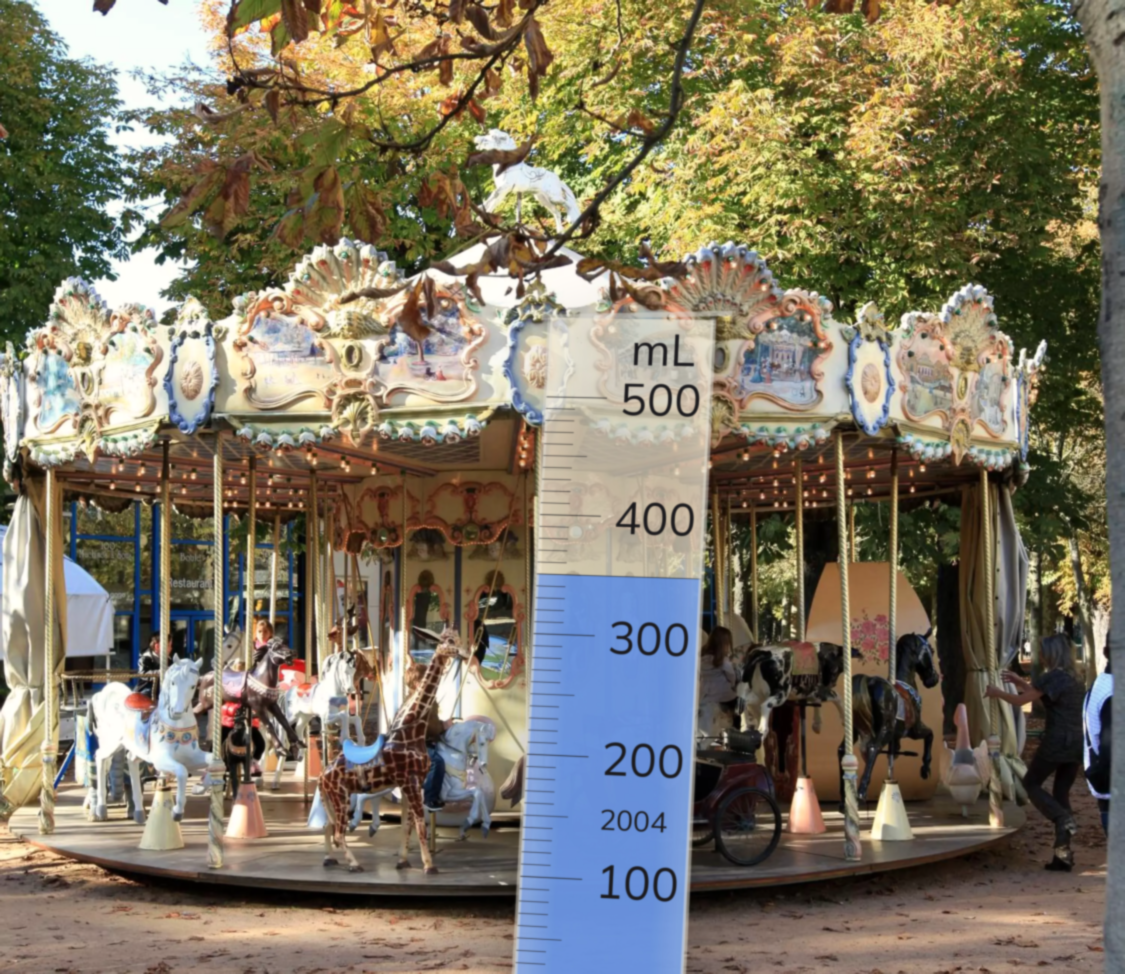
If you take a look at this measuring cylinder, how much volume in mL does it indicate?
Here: 350 mL
